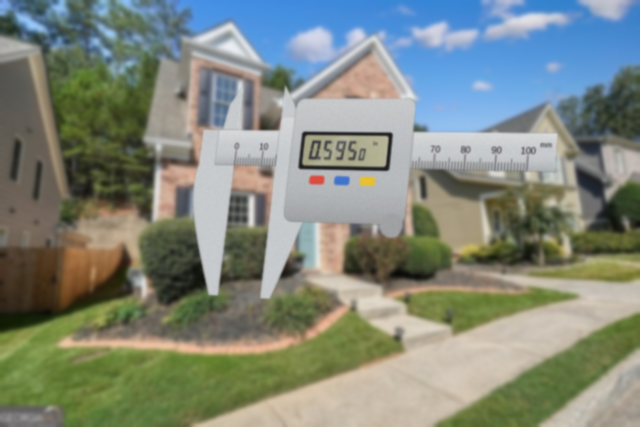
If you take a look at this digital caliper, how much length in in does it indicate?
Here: 0.5950 in
